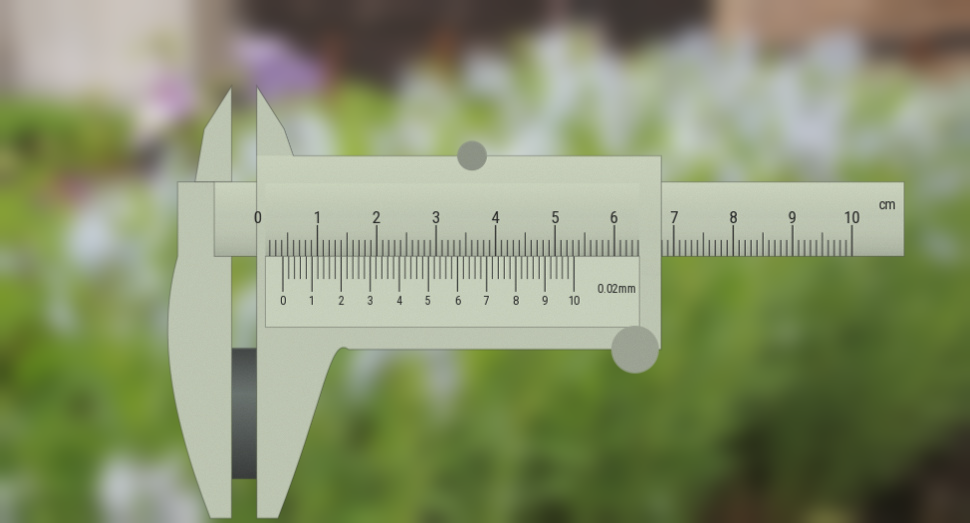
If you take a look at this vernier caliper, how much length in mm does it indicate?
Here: 4.2 mm
